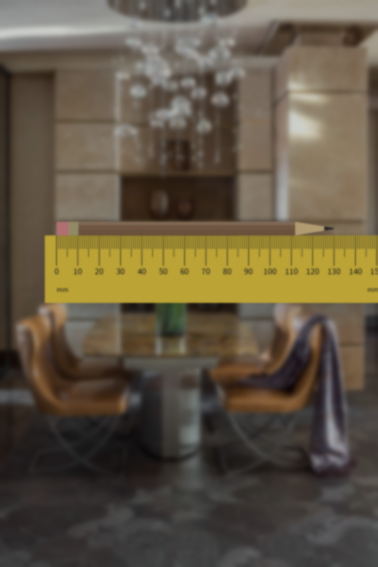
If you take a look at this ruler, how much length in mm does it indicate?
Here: 130 mm
